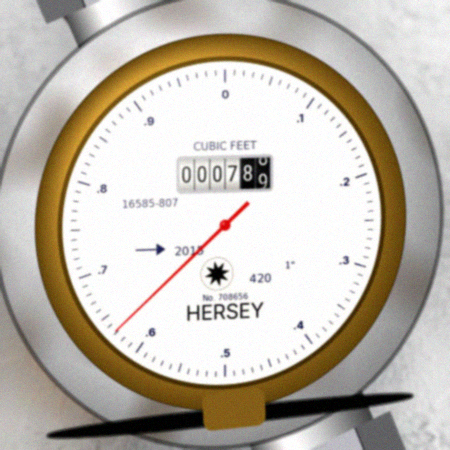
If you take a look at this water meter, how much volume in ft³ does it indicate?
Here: 788.63 ft³
